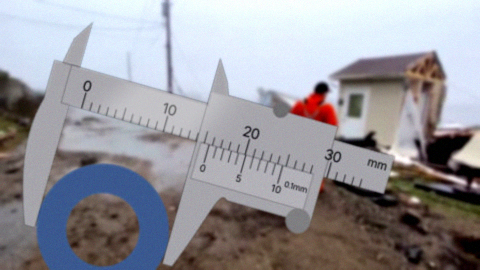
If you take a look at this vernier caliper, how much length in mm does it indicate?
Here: 15.6 mm
